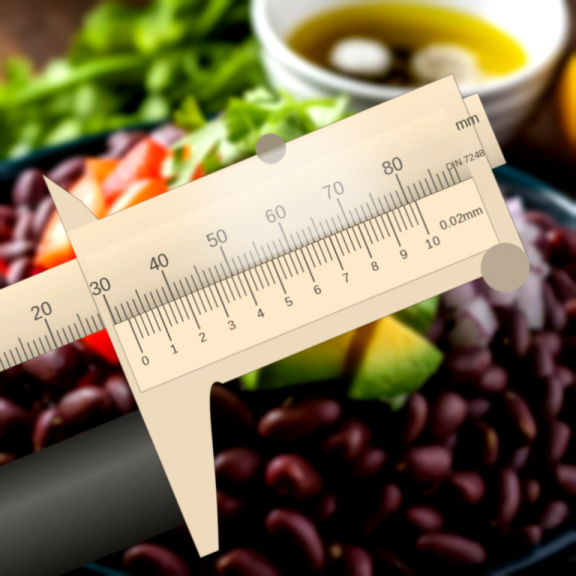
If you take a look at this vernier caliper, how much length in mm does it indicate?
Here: 32.2 mm
